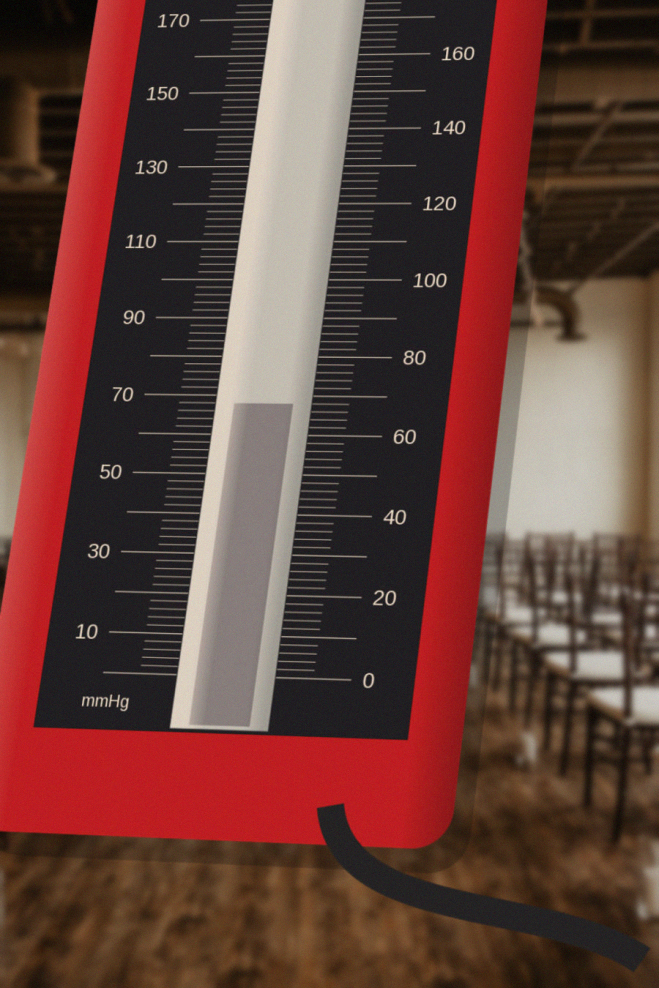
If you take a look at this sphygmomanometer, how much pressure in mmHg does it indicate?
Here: 68 mmHg
